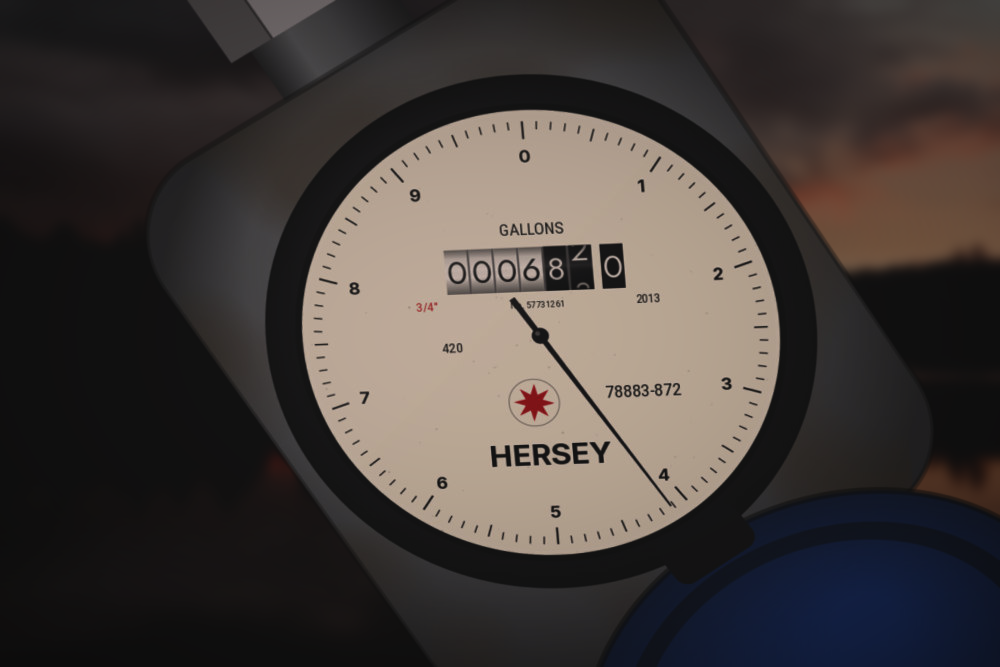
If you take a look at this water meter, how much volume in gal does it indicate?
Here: 6824.1 gal
